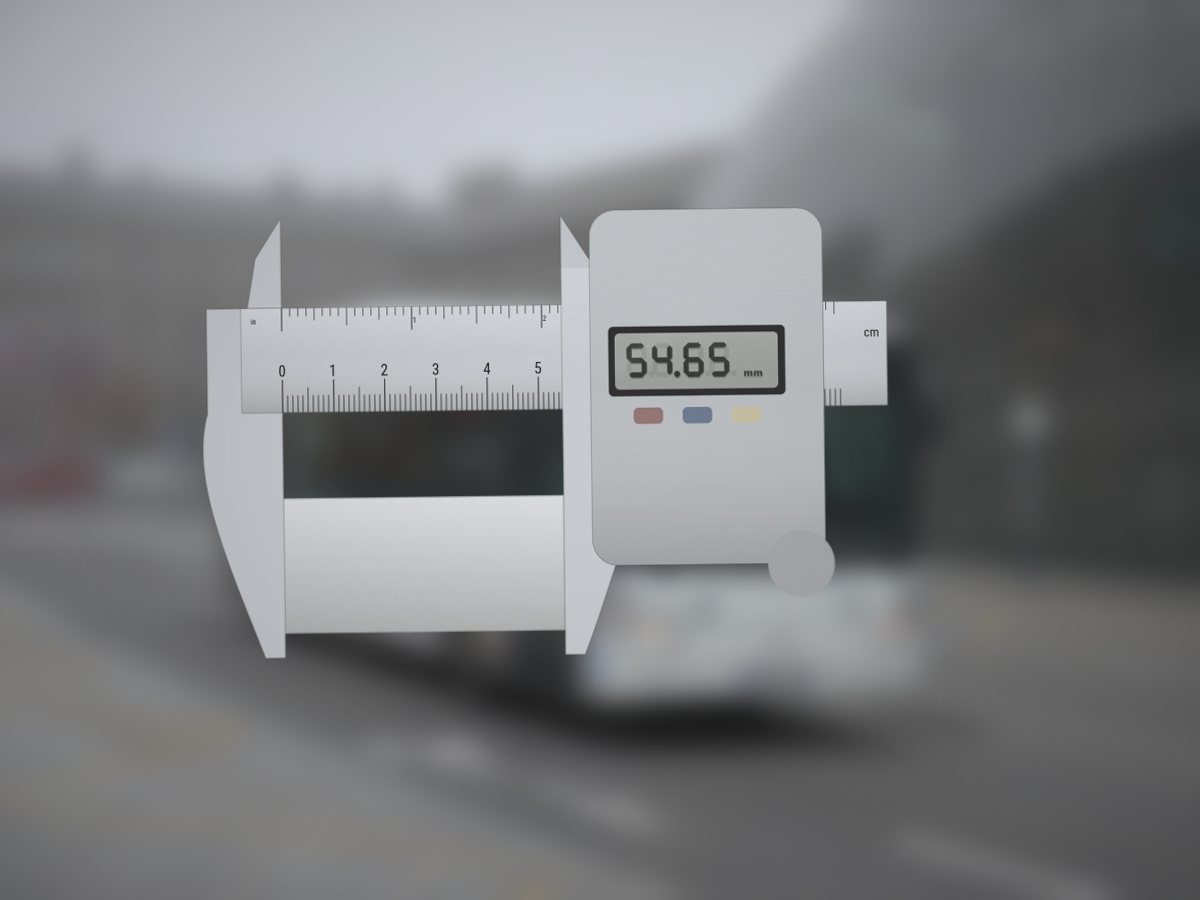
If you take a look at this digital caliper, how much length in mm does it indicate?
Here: 54.65 mm
